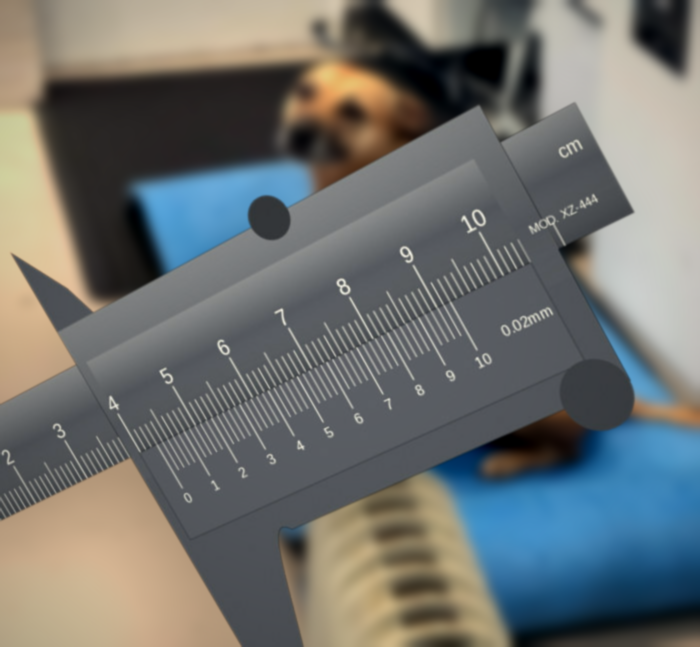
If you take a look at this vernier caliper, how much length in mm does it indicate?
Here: 43.0 mm
